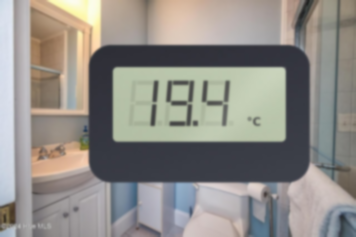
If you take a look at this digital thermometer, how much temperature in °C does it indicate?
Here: 19.4 °C
